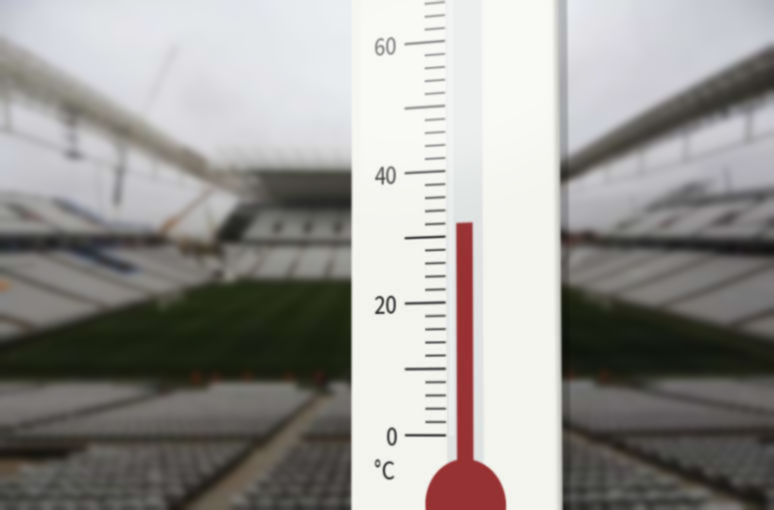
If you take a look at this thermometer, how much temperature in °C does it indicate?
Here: 32 °C
